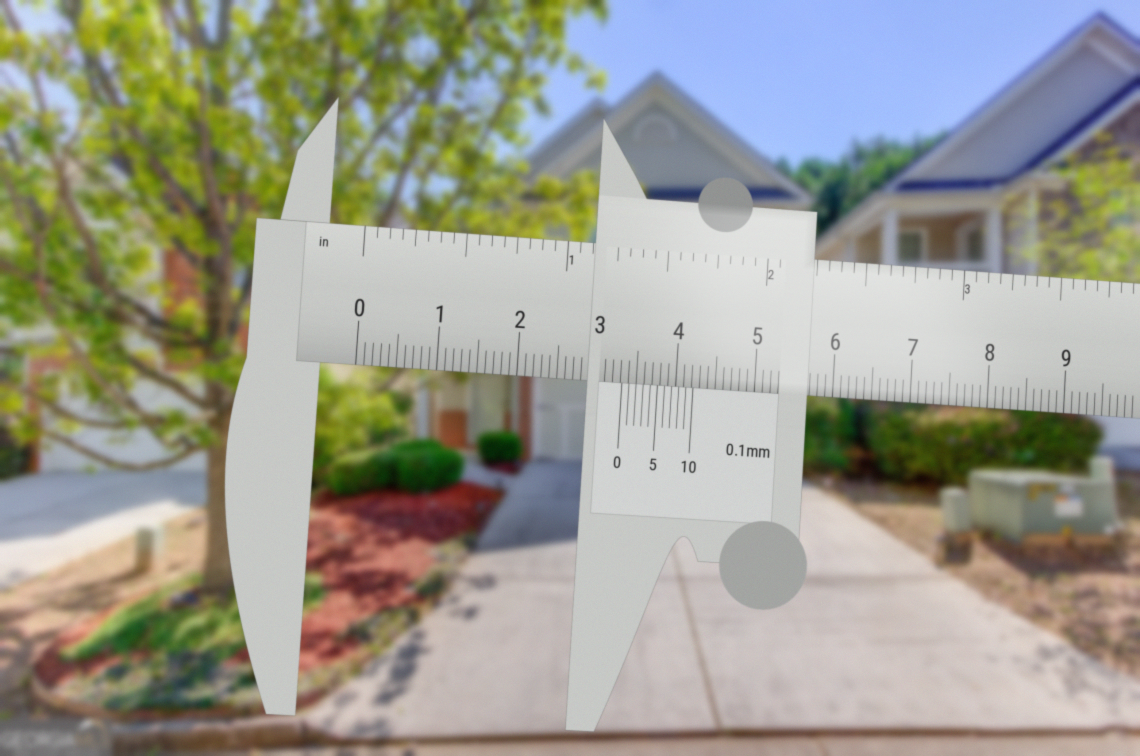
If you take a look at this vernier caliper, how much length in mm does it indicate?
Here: 33.2 mm
